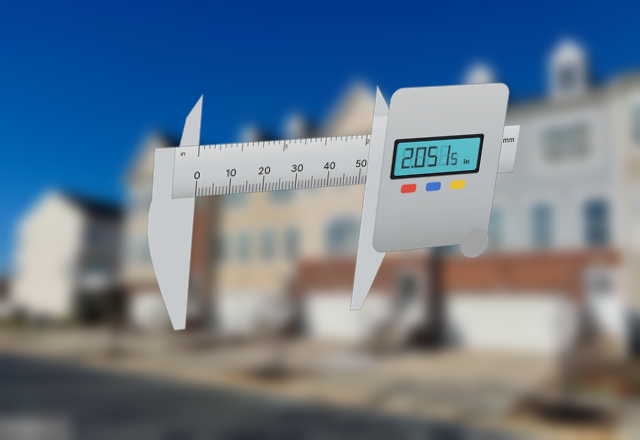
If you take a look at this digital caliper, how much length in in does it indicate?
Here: 2.0515 in
